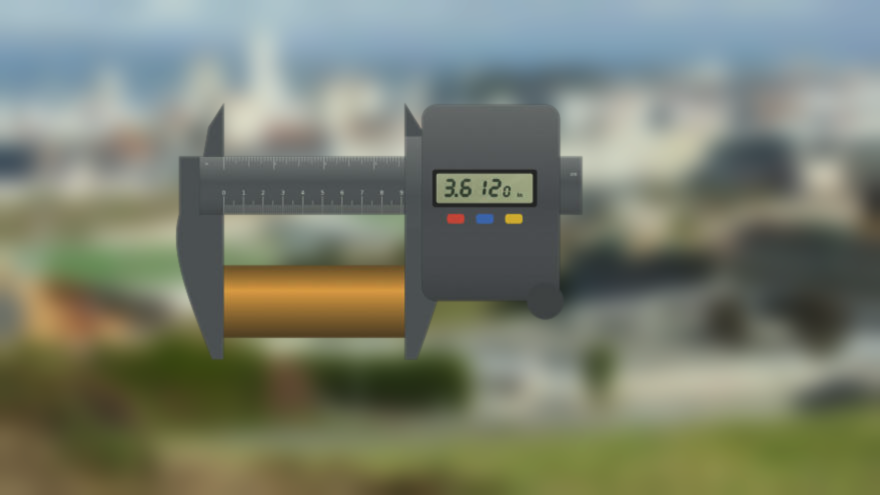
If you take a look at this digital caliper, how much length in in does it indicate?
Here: 3.6120 in
